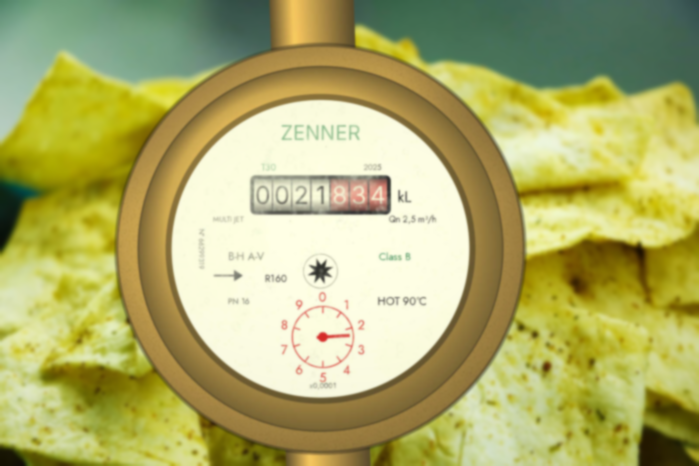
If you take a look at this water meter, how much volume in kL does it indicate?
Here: 21.8342 kL
